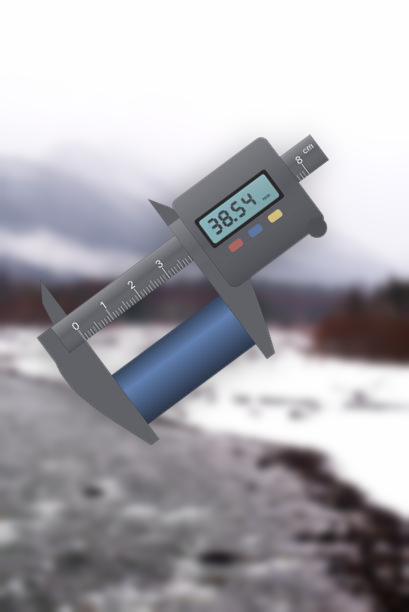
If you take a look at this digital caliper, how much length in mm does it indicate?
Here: 38.54 mm
